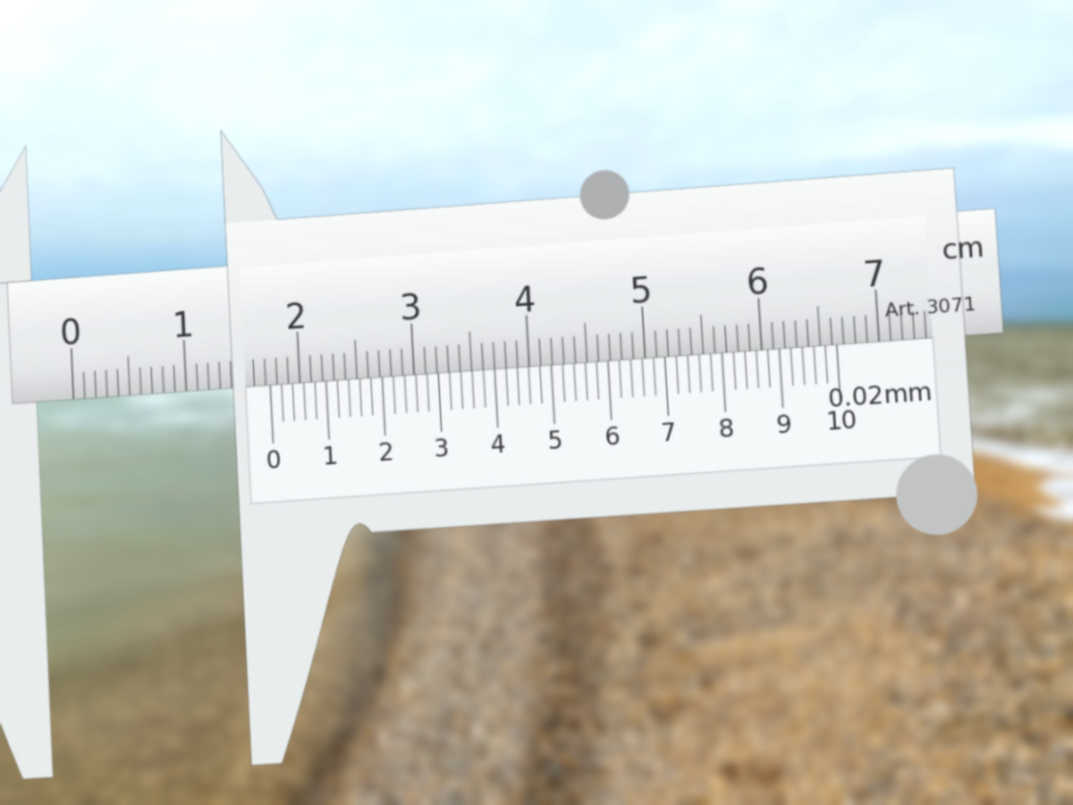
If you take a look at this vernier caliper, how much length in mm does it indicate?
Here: 17.4 mm
